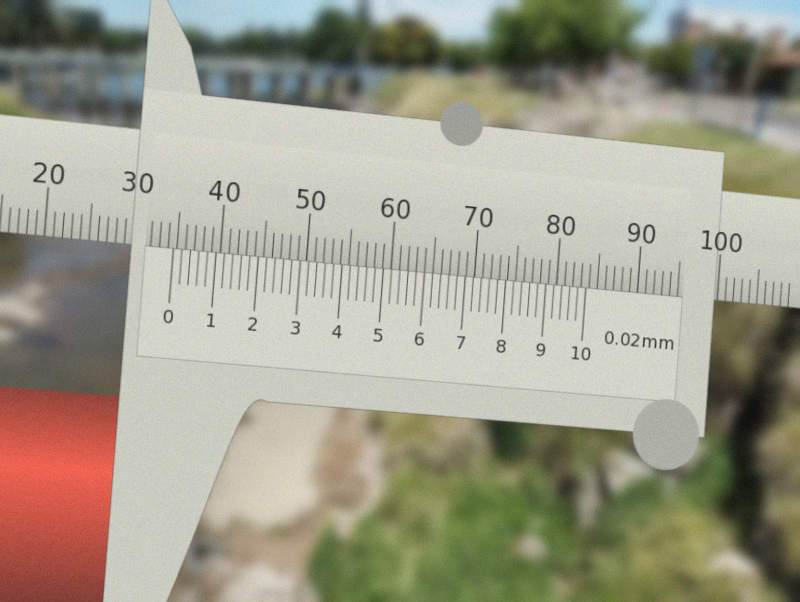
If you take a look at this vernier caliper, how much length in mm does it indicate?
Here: 34.6 mm
